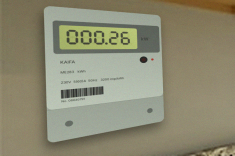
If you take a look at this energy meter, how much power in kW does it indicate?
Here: 0.26 kW
